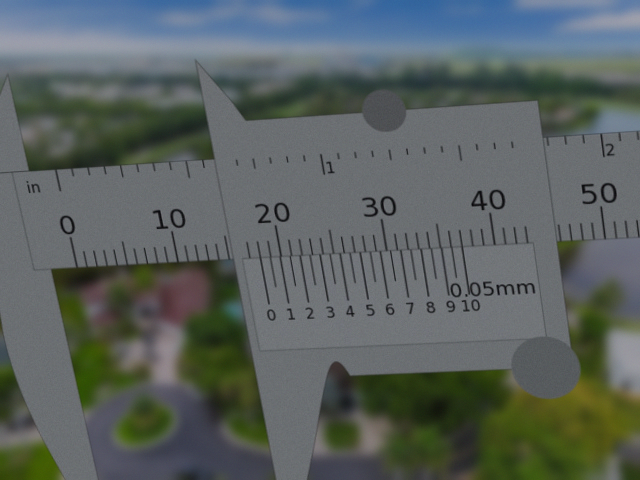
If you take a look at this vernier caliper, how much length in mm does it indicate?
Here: 18.0 mm
